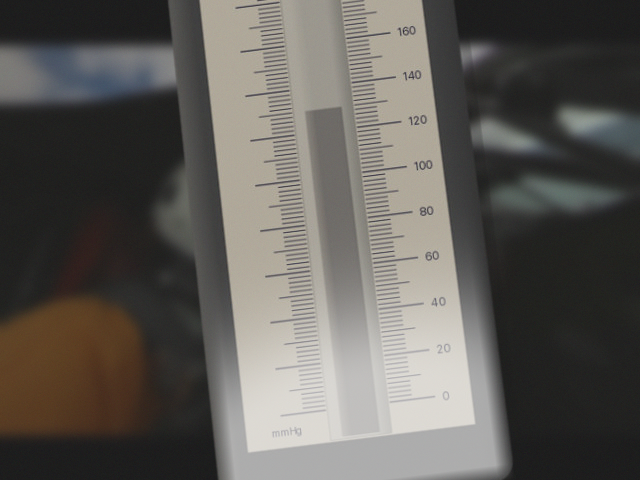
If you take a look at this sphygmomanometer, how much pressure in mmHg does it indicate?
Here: 130 mmHg
